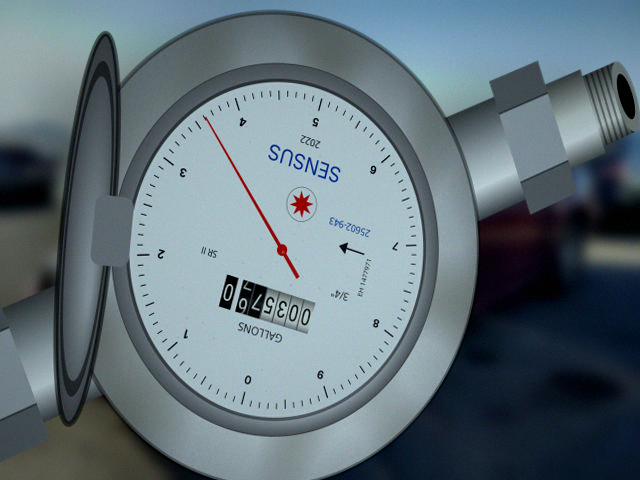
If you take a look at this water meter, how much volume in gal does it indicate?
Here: 35763.6 gal
